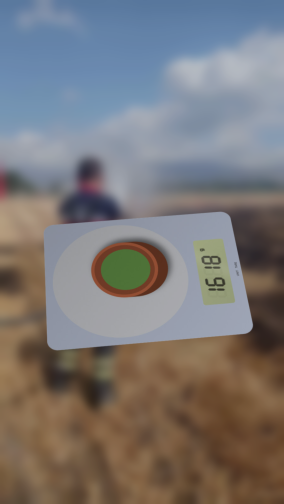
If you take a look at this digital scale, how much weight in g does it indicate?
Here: 1618 g
